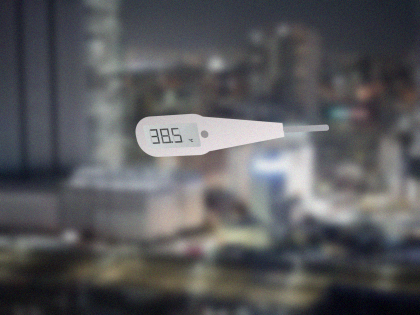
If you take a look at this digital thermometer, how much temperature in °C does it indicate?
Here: 38.5 °C
